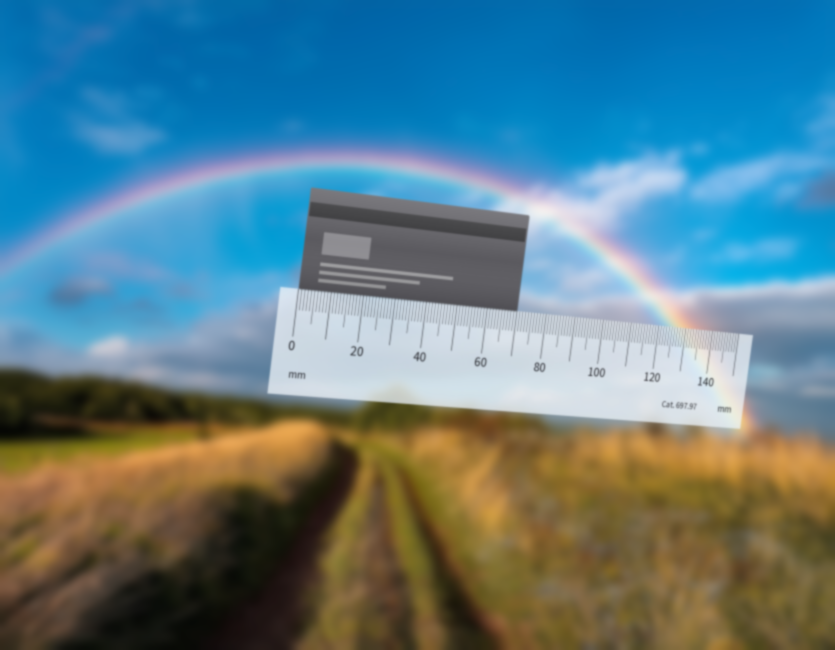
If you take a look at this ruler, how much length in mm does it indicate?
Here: 70 mm
